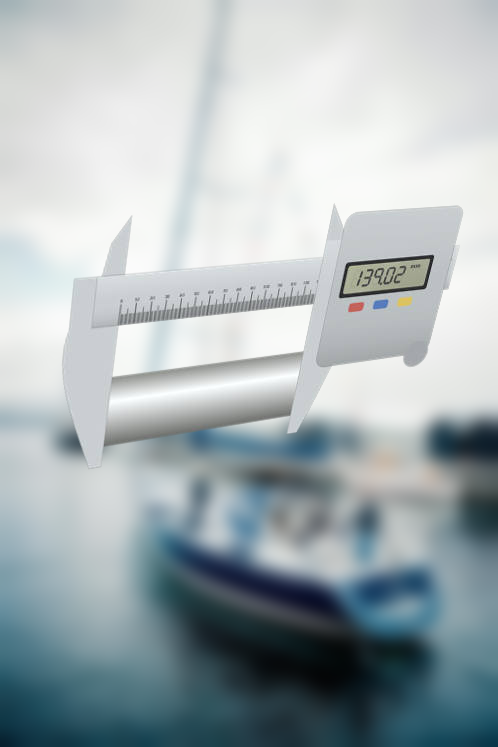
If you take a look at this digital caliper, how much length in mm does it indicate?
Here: 139.02 mm
